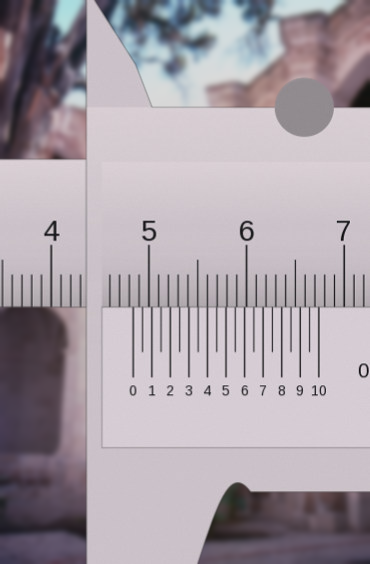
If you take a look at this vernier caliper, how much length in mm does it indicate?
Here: 48.4 mm
